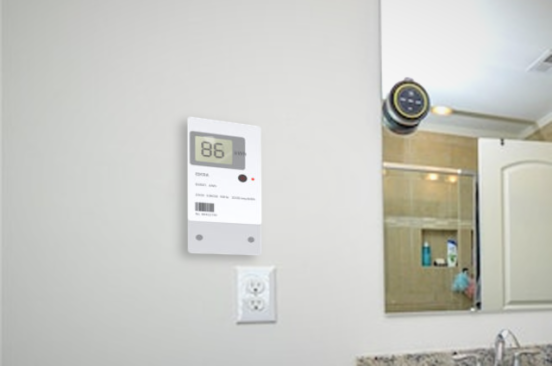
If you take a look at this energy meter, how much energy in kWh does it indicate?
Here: 86 kWh
